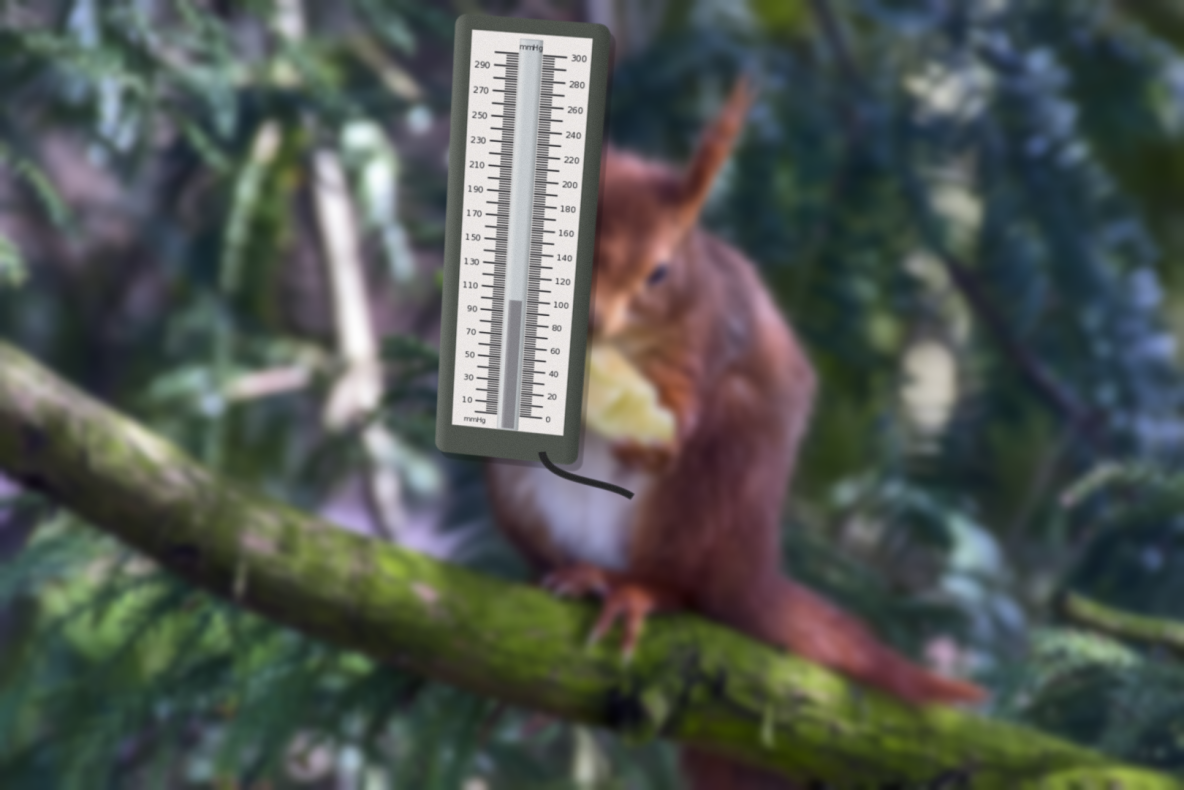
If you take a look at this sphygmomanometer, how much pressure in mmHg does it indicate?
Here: 100 mmHg
